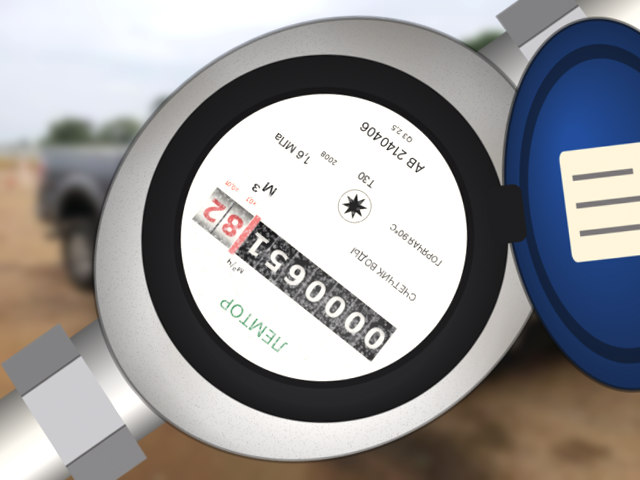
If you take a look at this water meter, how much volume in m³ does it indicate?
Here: 651.82 m³
